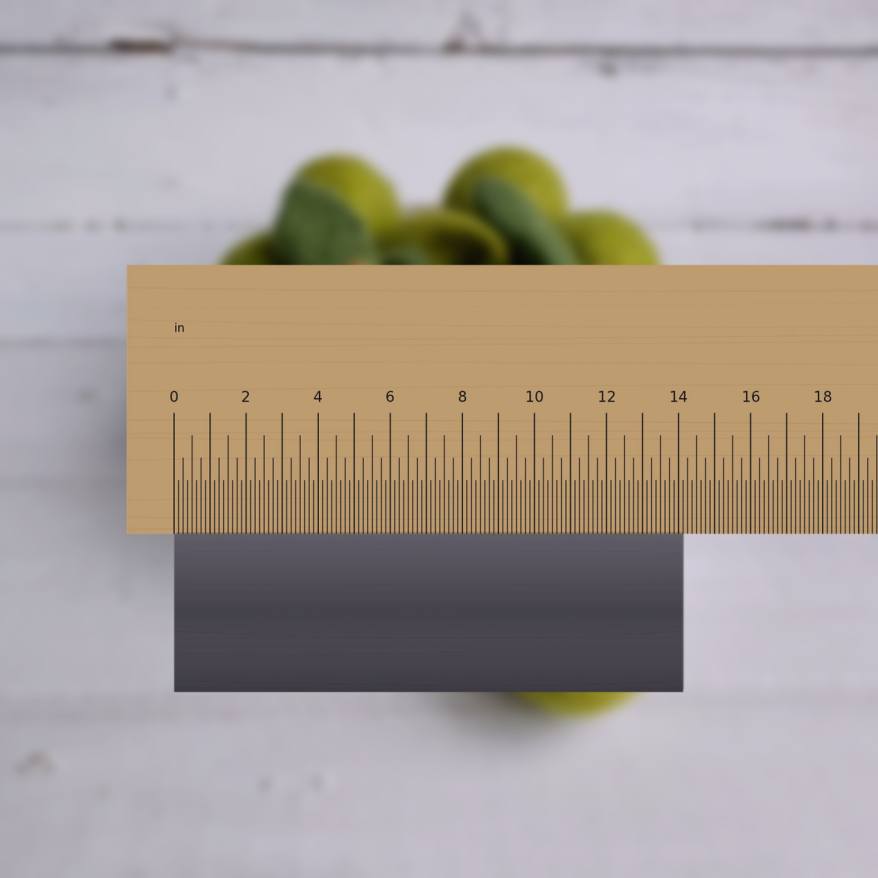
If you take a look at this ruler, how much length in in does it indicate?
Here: 14.125 in
